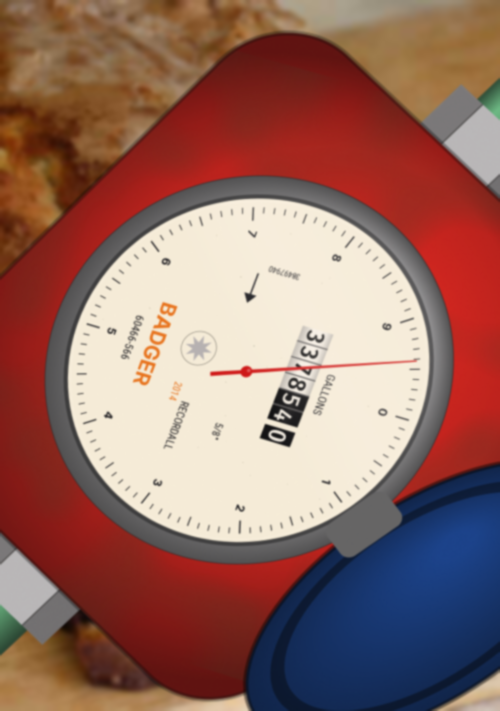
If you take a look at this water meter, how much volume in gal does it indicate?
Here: 3378539.4 gal
